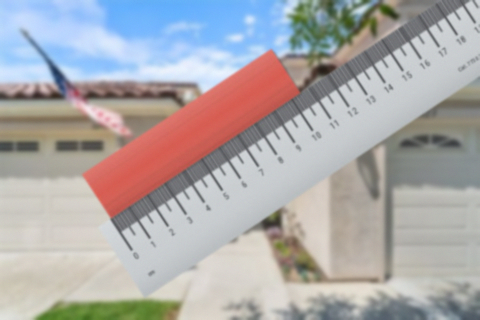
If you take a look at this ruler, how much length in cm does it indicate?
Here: 10.5 cm
